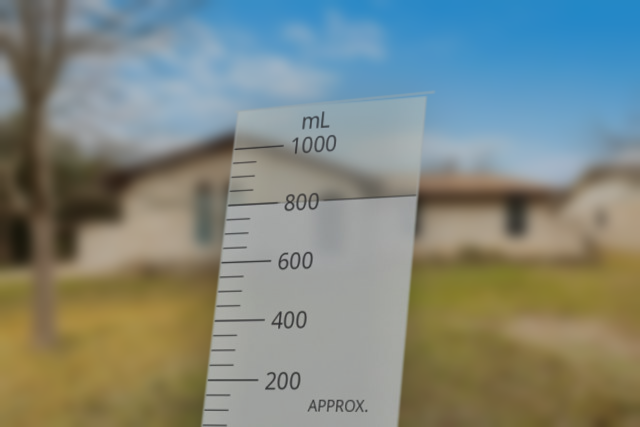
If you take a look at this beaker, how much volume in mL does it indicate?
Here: 800 mL
